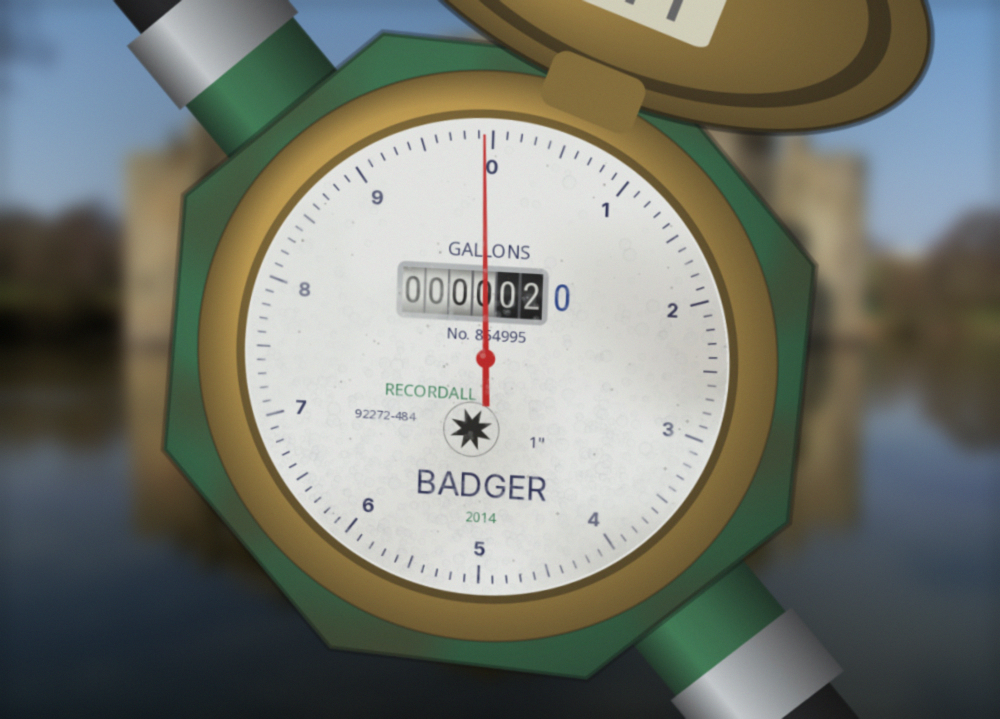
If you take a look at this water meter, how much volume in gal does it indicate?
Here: 19.9 gal
